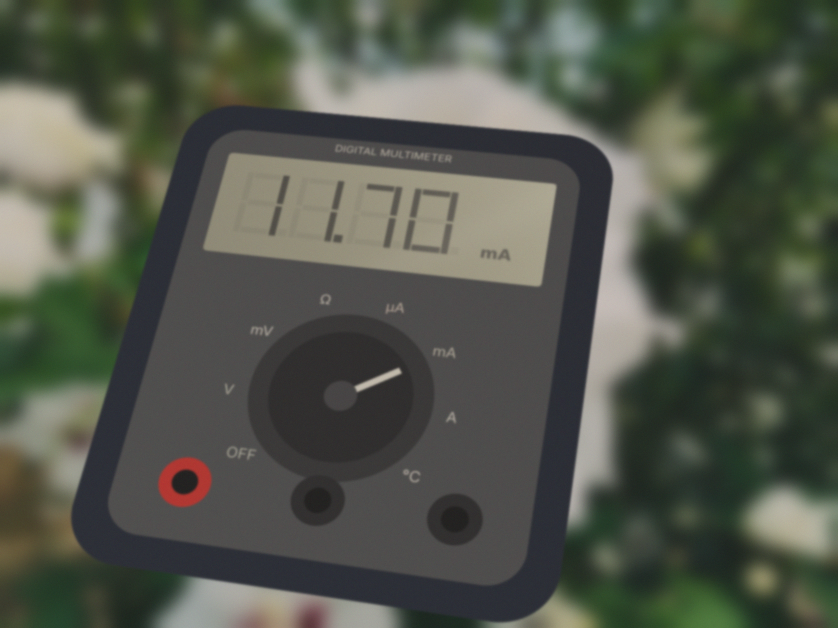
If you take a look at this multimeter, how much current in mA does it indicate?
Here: 11.70 mA
